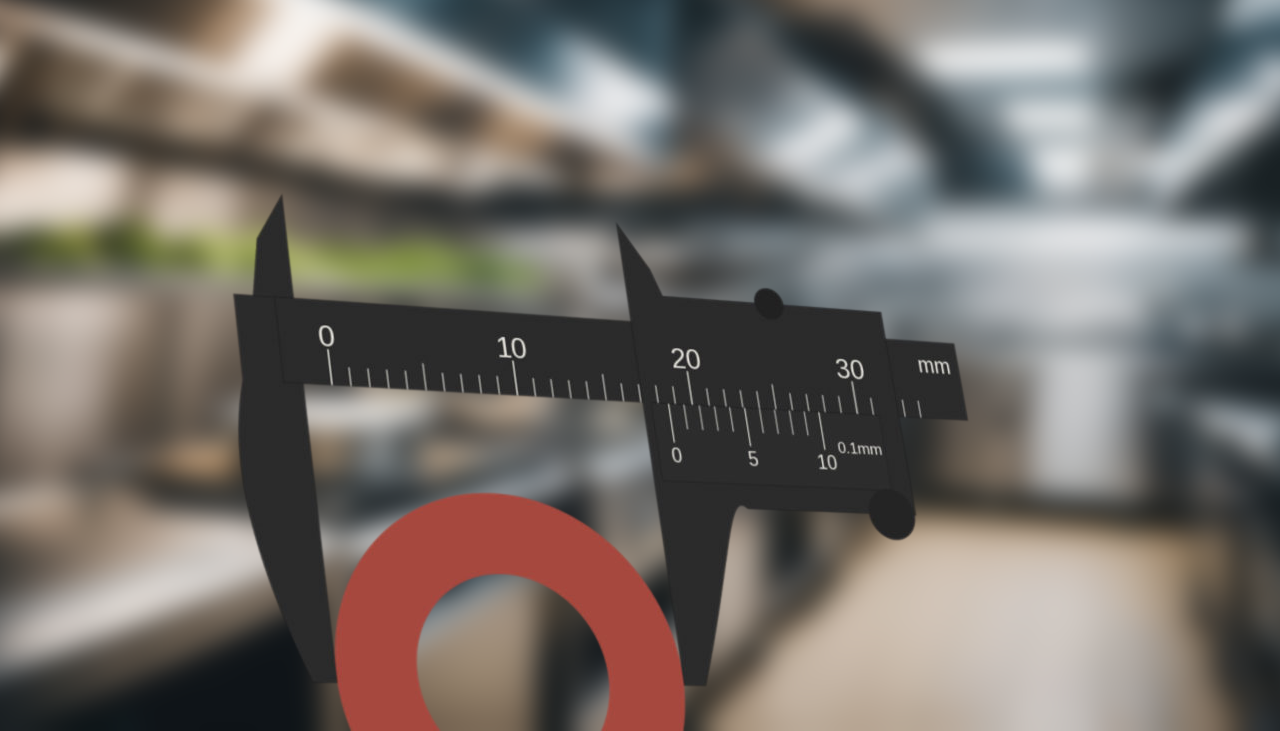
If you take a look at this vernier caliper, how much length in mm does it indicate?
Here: 18.6 mm
